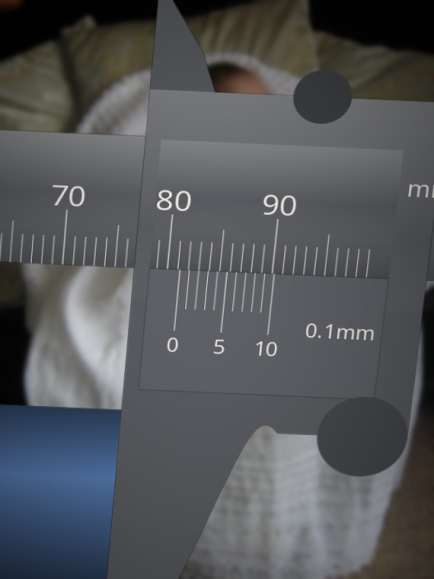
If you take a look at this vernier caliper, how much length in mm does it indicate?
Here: 81.2 mm
